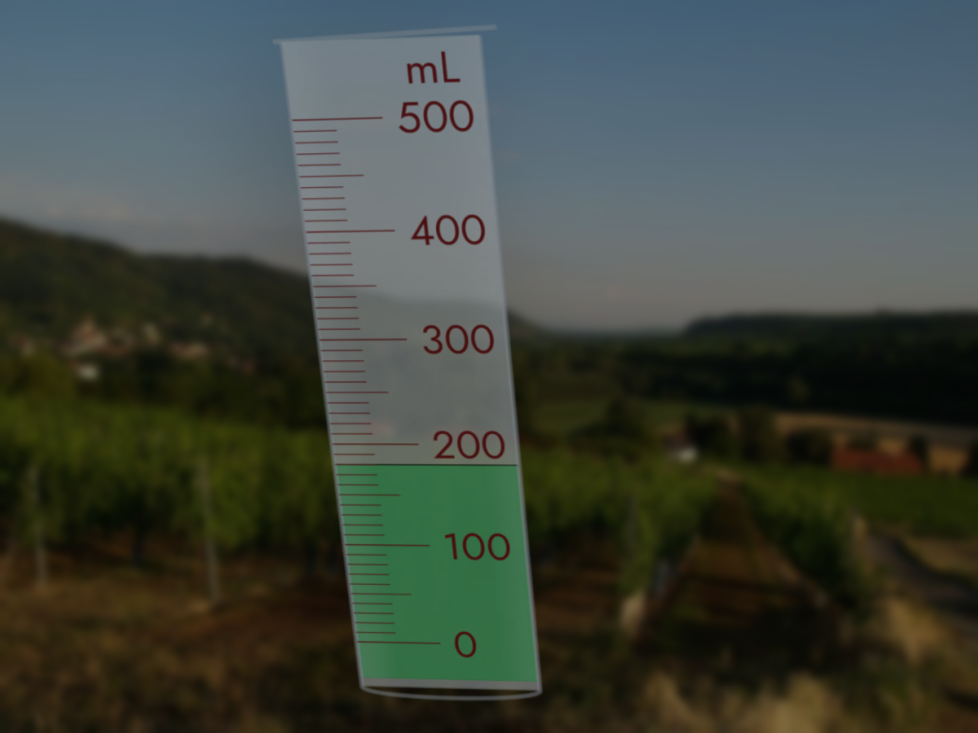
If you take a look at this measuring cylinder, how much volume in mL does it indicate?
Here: 180 mL
